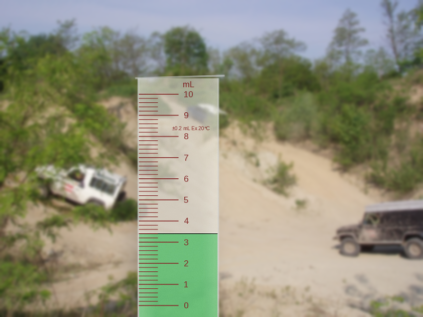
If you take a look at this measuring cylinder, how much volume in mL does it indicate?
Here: 3.4 mL
